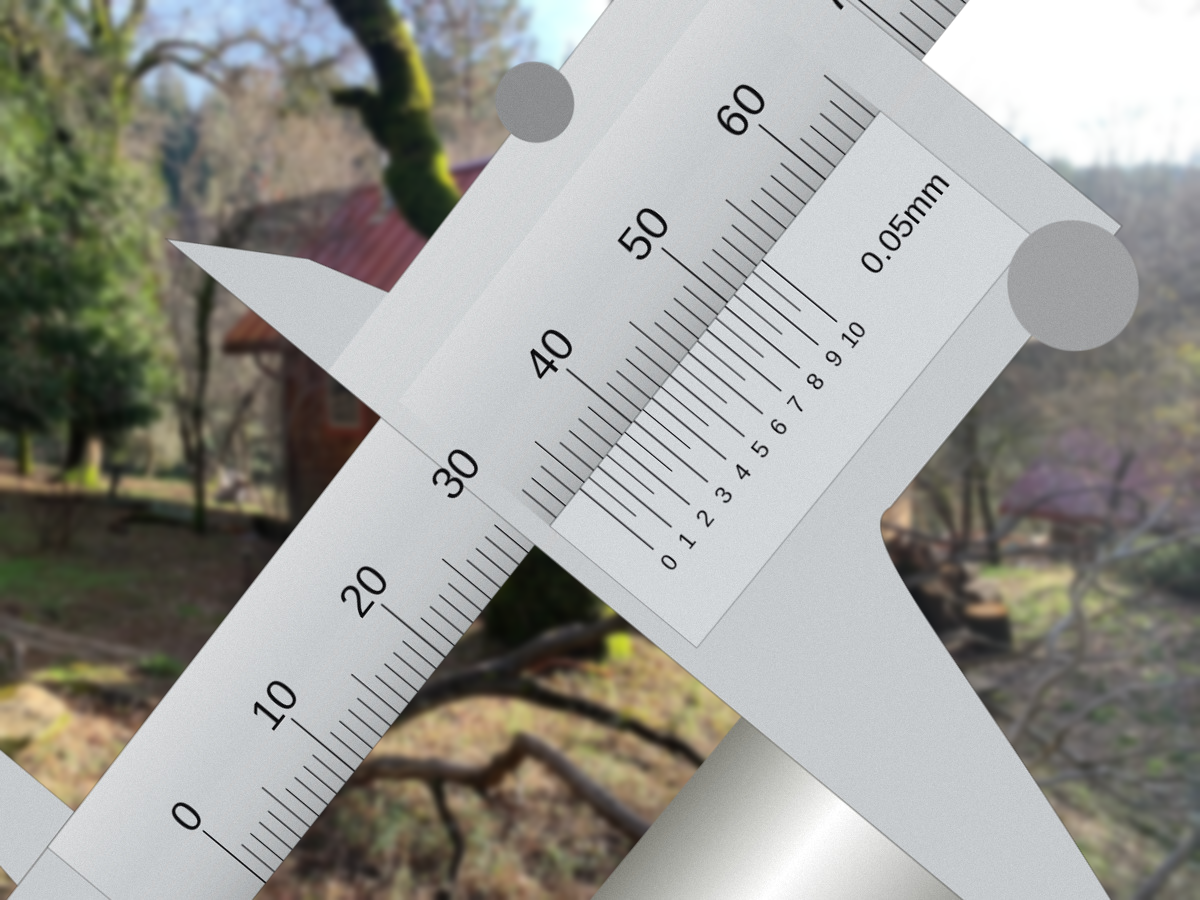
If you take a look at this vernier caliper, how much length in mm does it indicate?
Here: 34.5 mm
